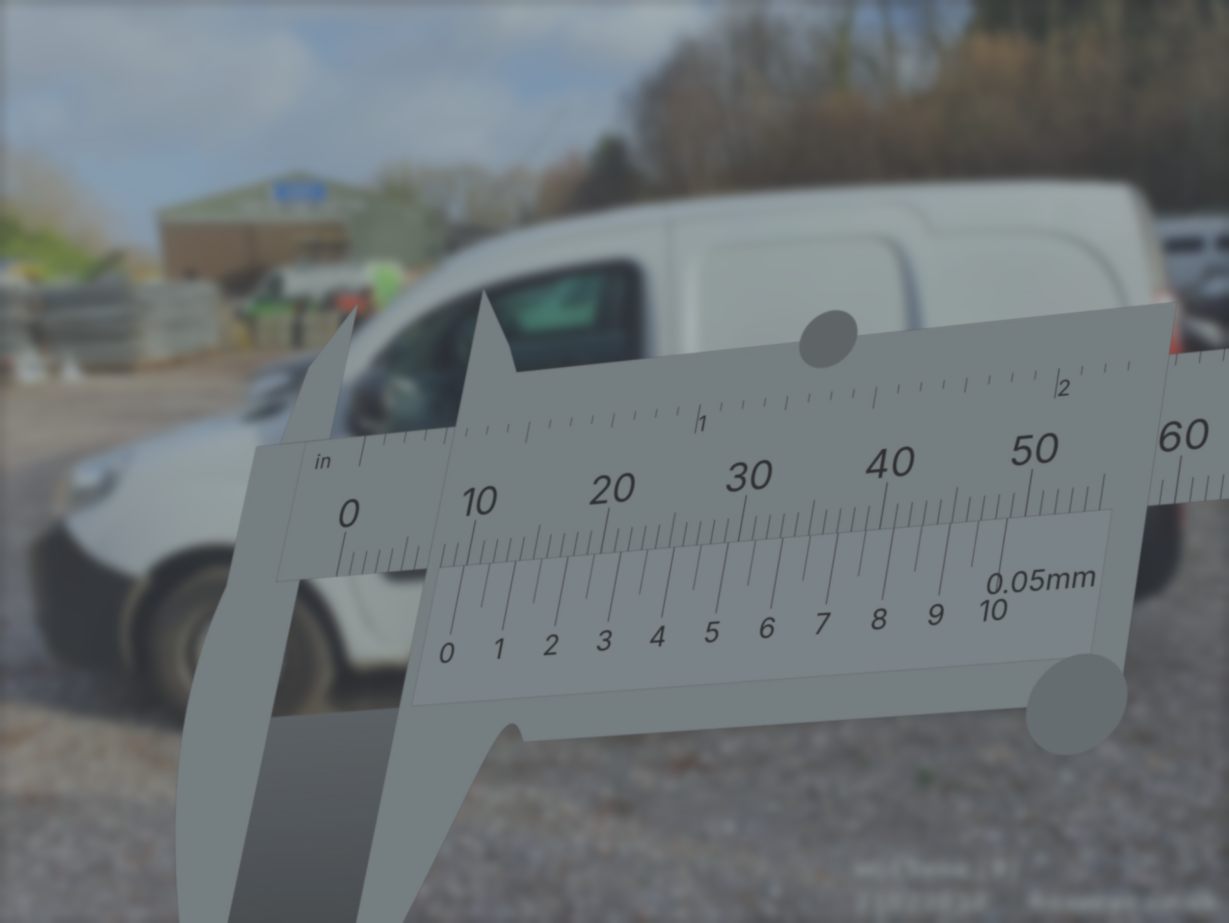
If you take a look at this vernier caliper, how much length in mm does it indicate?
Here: 9.8 mm
